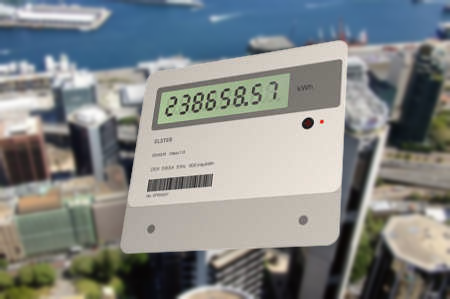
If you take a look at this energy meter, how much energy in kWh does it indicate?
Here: 238658.57 kWh
